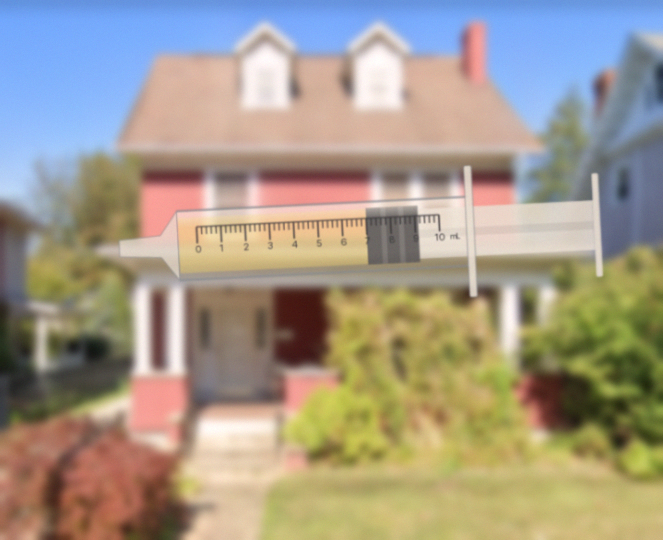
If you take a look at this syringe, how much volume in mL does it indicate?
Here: 7 mL
